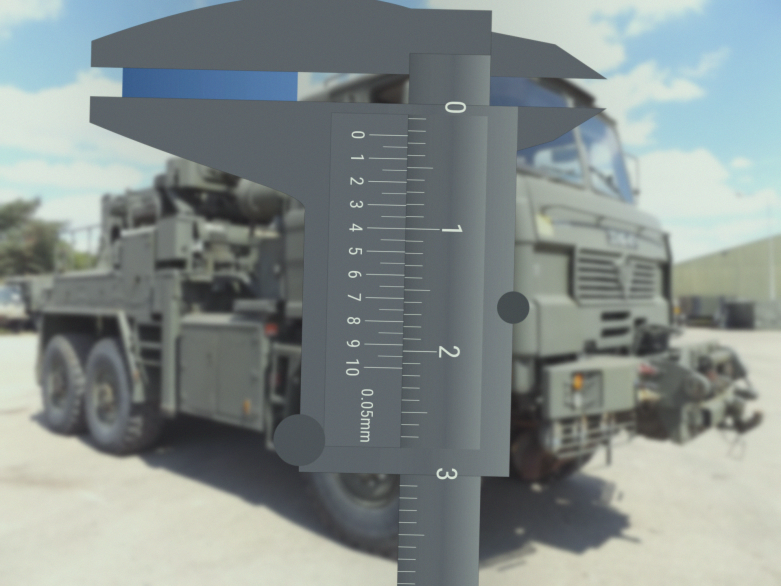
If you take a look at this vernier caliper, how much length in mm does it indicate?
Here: 2.4 mm
